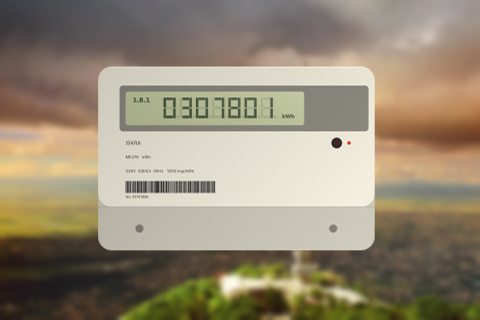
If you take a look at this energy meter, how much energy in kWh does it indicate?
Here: 307801 kWh
